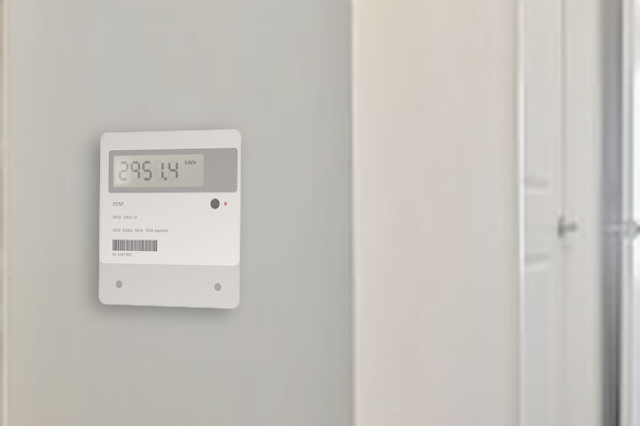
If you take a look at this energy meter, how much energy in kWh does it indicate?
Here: 2951.4 kWh
